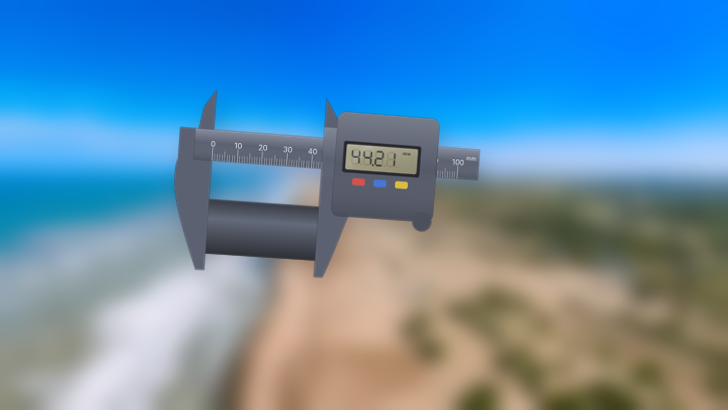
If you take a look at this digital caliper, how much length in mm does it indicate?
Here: 44.21 mm
